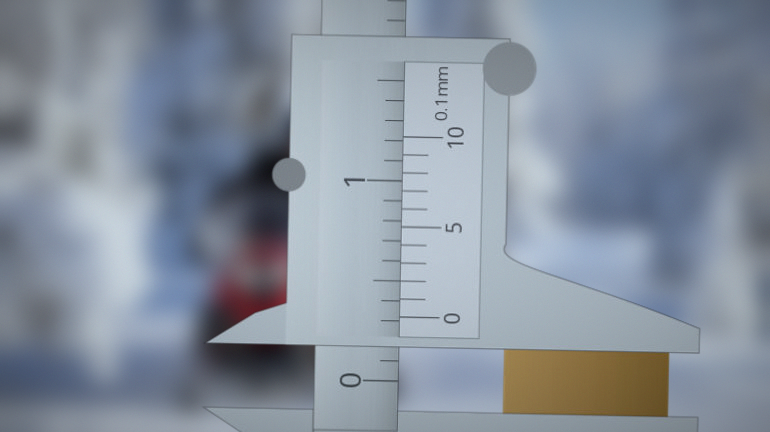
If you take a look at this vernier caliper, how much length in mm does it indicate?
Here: 3.2 mm
